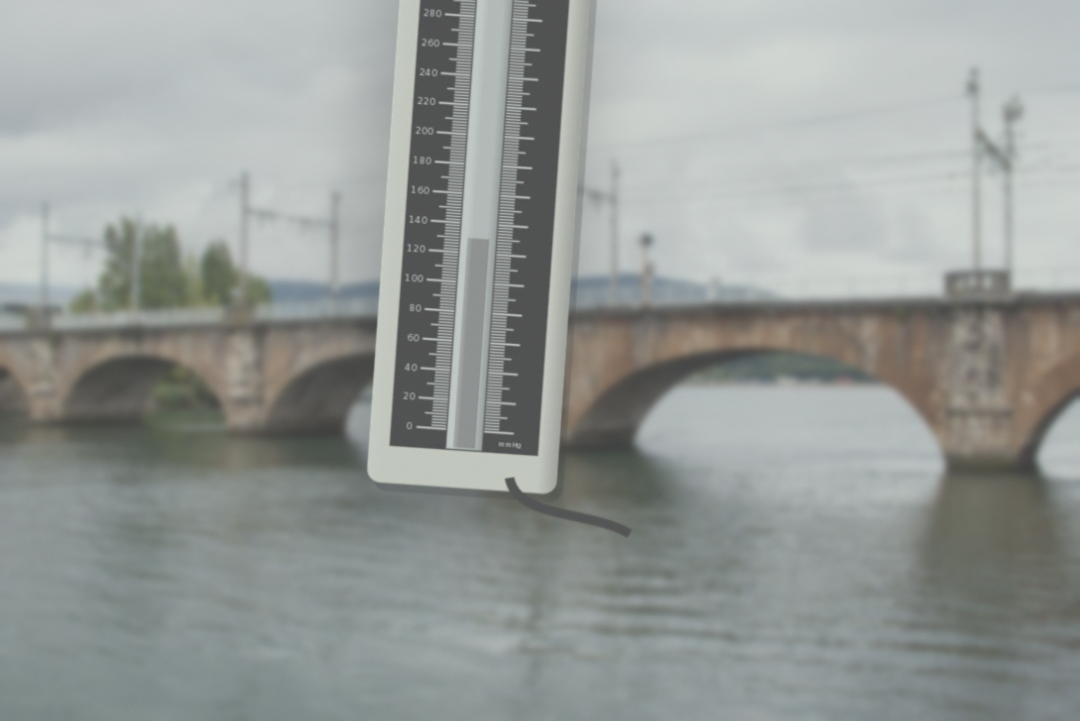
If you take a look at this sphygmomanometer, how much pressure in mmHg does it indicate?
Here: 130 mmHg
